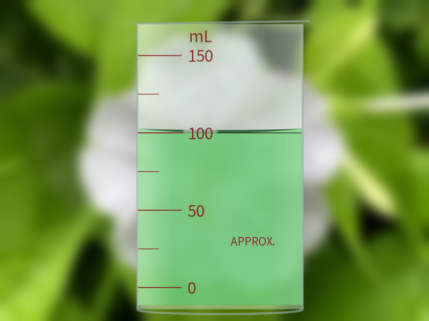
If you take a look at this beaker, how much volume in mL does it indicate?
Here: 100 mL
